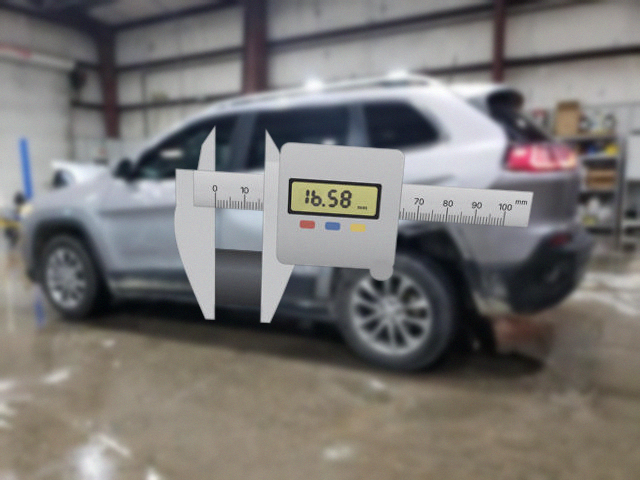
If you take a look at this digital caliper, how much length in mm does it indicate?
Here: 16.58 mm
